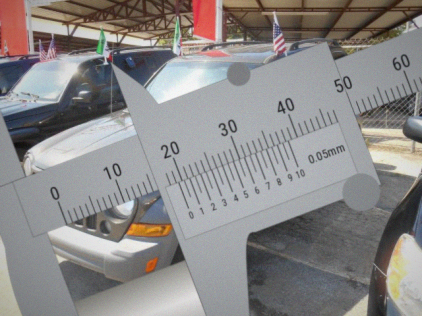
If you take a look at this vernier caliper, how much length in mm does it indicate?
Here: 19.4 mm
